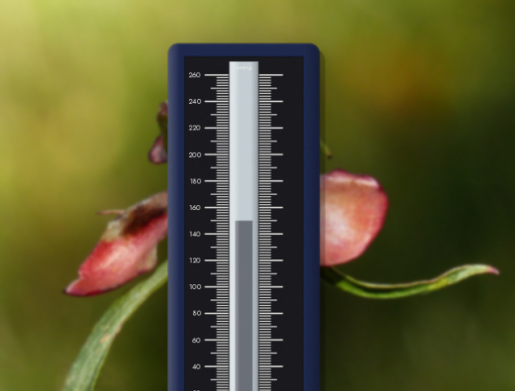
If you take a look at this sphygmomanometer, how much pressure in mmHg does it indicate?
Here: 150 mmHg
